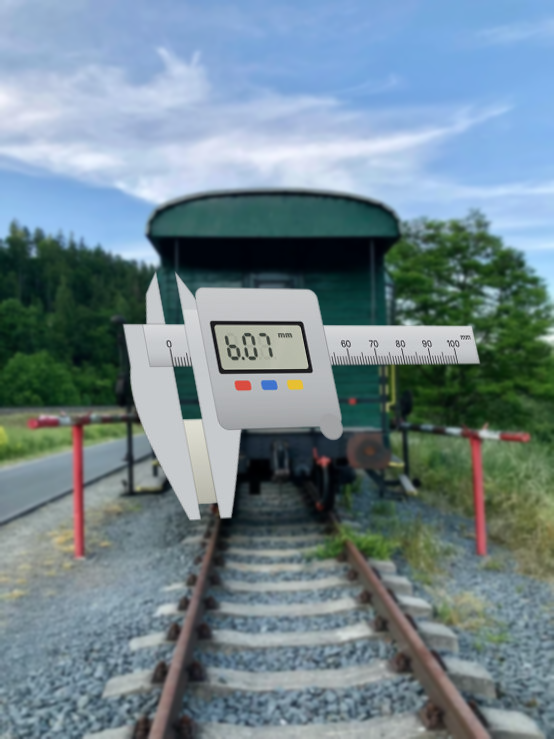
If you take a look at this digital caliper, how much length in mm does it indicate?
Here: 6.07 mm
